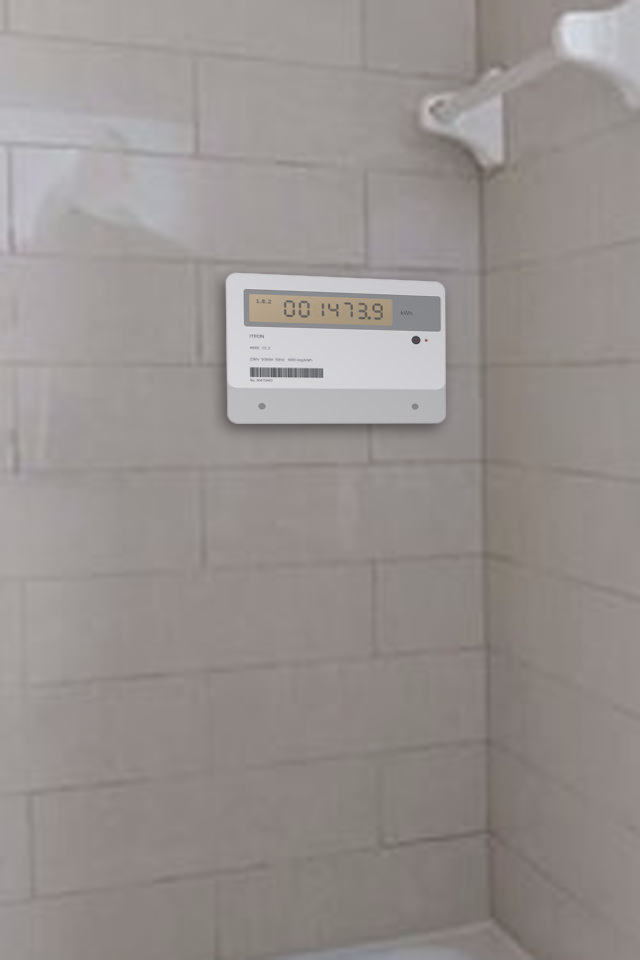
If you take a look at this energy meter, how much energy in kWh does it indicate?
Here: 1473.9 kWh
